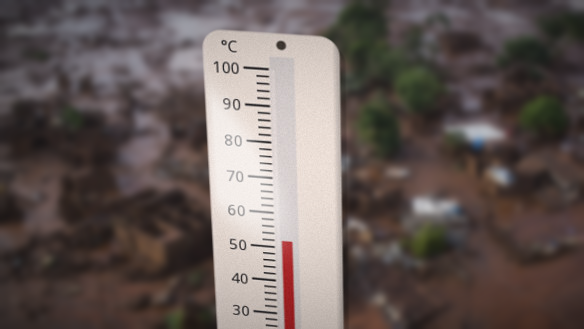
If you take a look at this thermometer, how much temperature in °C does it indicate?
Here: 52 °C
